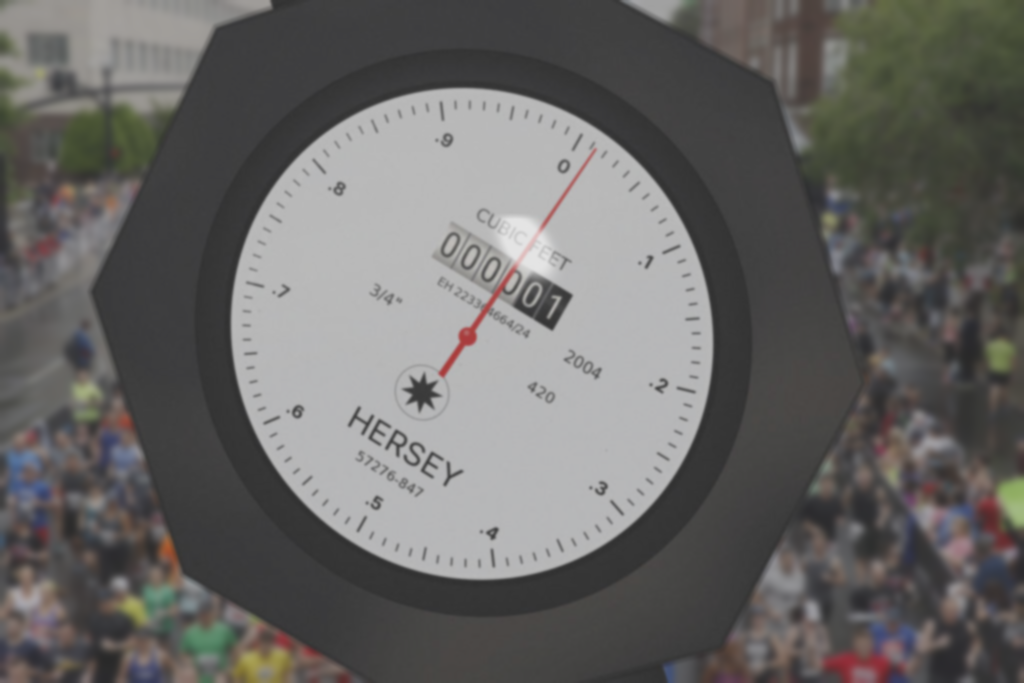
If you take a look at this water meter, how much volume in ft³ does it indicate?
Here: 1.01 ft³
